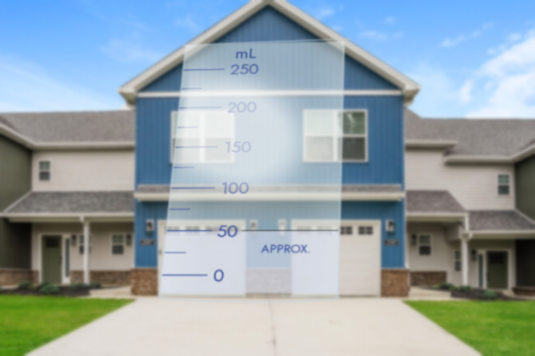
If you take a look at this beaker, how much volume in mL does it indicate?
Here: 50 mL
